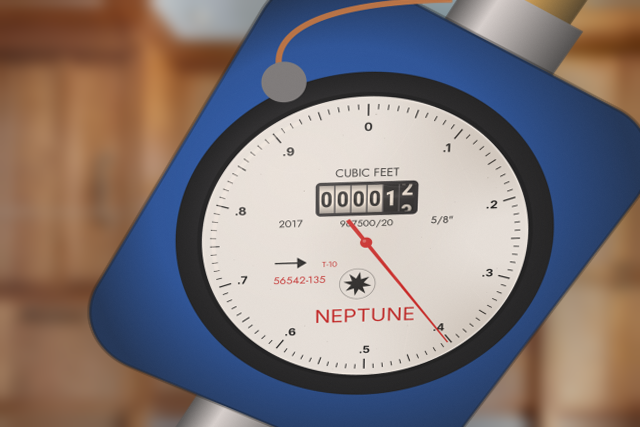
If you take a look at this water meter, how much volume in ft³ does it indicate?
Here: 12.40 ft³
